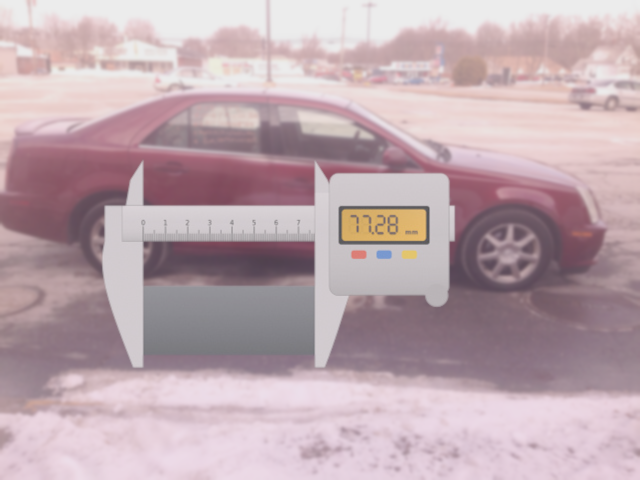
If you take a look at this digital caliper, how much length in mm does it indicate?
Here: 77.28 mm
